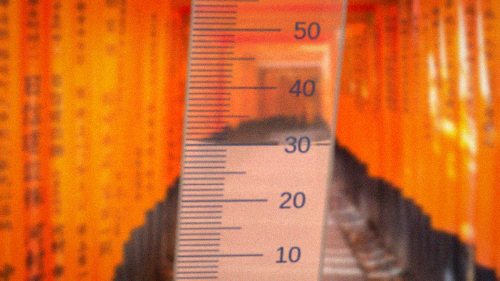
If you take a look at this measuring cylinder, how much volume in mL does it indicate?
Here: 30 mL
